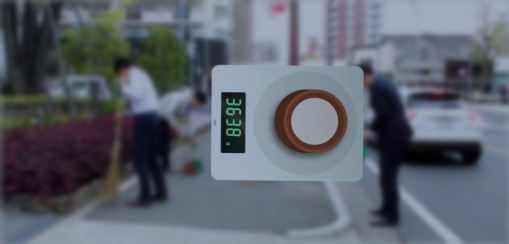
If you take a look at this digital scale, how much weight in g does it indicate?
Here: 3638 g
